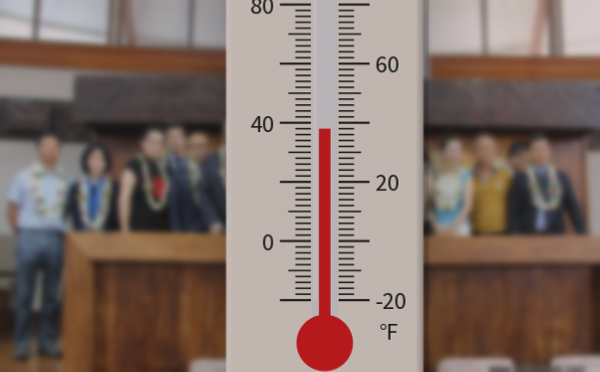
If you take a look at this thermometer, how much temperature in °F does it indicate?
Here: 38 °F
